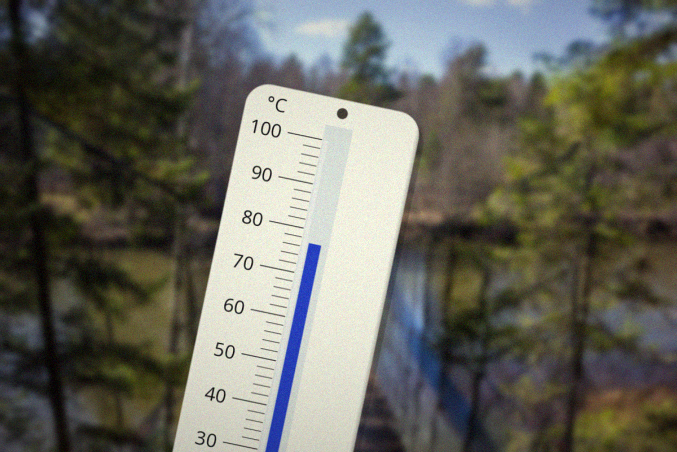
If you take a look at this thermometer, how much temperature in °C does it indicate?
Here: 77 °C
